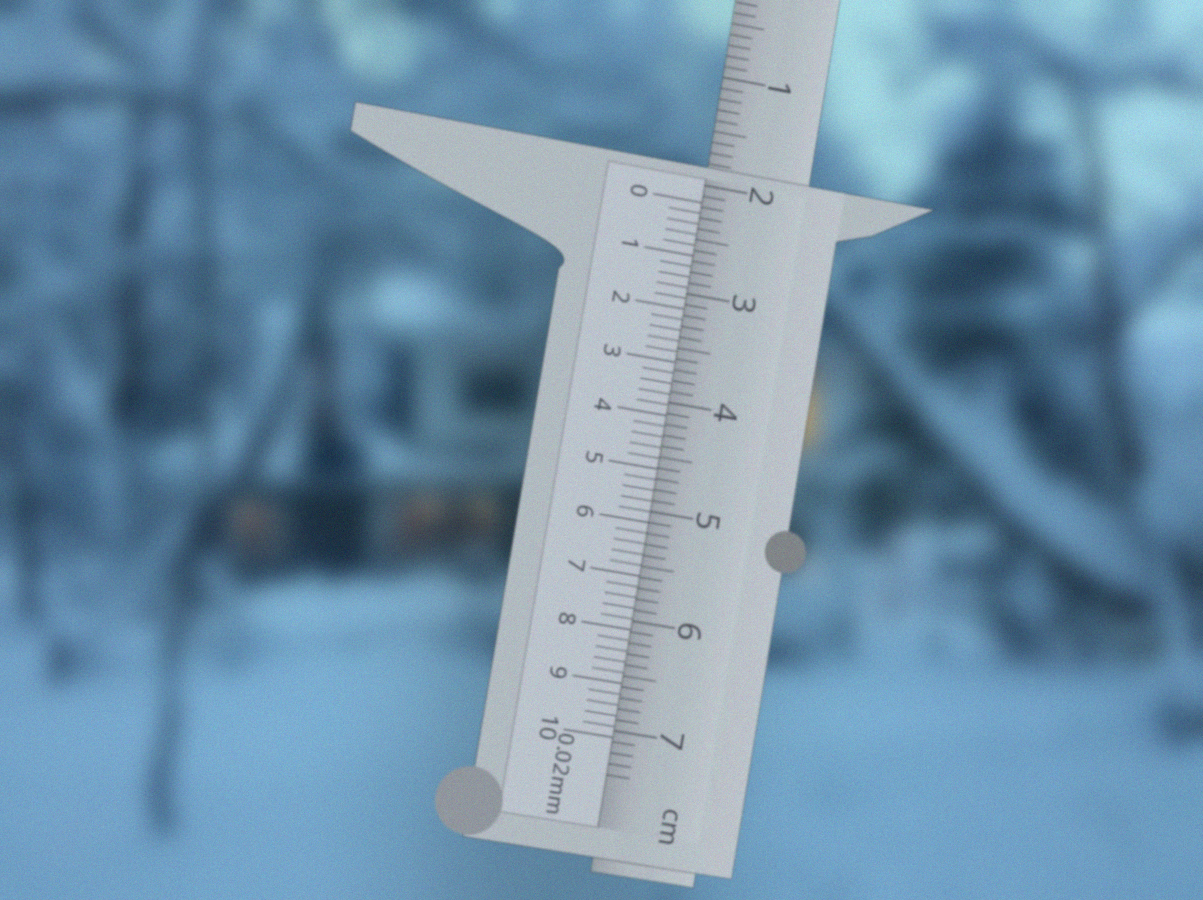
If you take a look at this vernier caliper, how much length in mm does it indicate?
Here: 21.6 mm
